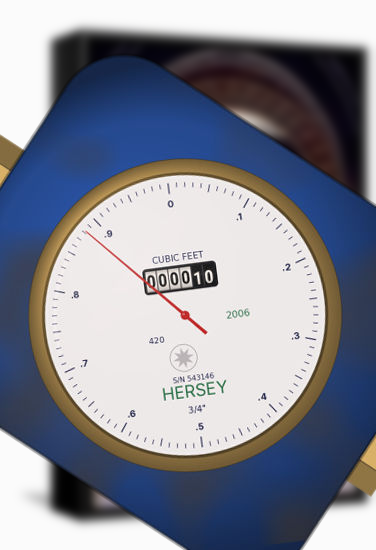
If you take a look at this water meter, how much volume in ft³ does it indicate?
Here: 9.88 ft³
